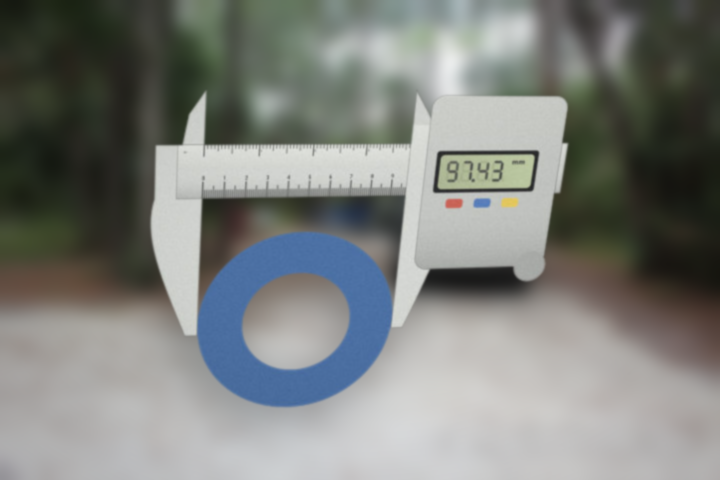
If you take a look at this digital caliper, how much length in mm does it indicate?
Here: 97.43 mm
